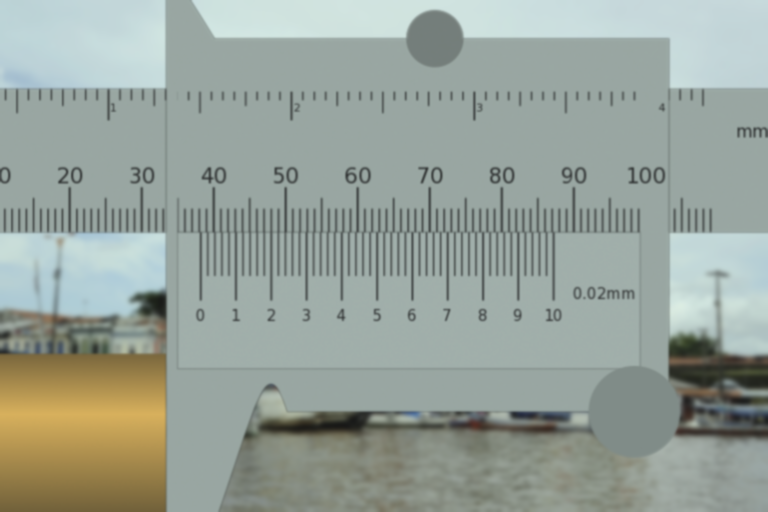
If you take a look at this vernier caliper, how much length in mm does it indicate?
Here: 38.2 mm
